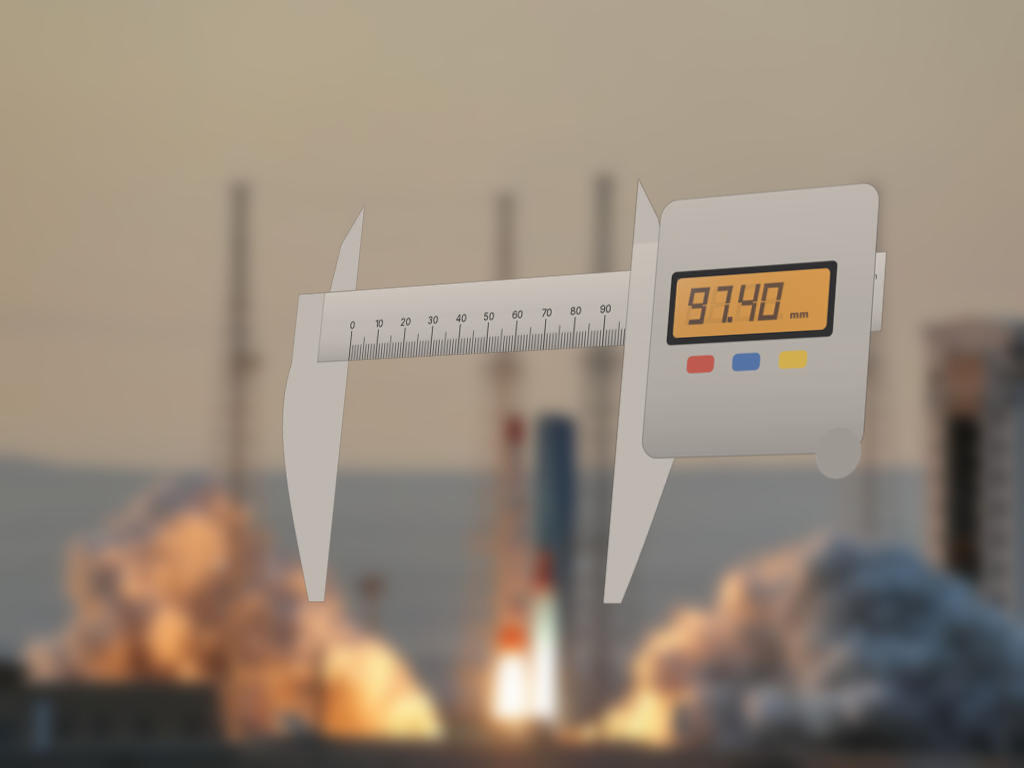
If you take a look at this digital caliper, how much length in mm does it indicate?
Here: 97.40 mm
